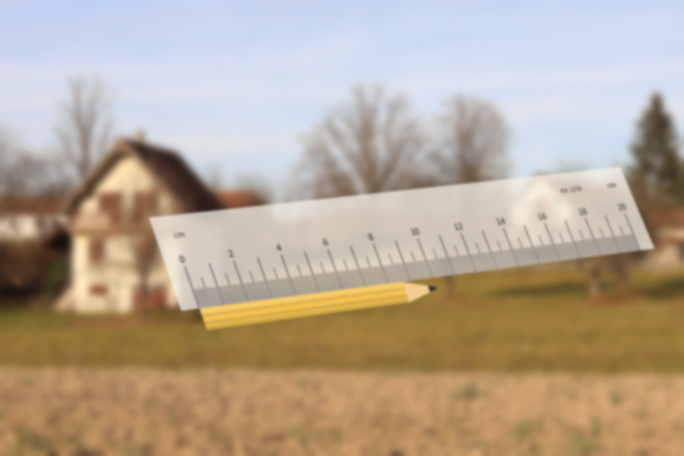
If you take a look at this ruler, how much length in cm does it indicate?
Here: 10 cm
